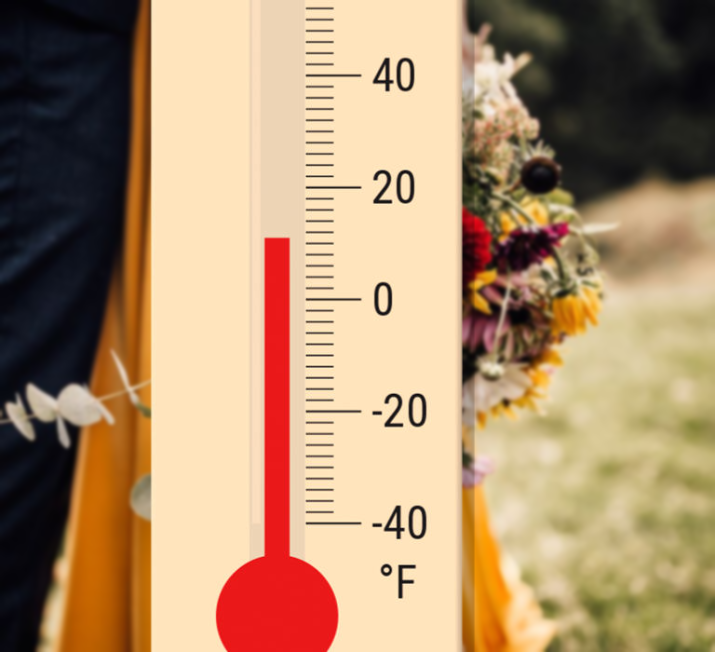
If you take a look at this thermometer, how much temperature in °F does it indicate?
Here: 11 °F
